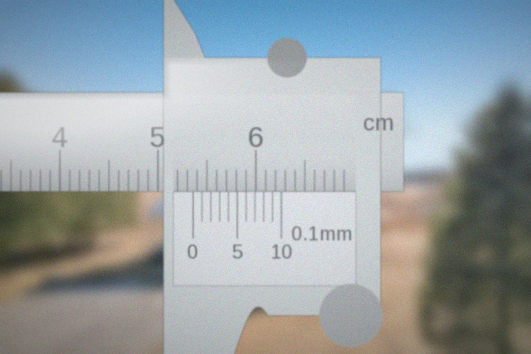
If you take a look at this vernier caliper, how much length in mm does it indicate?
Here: 53.6 mm
